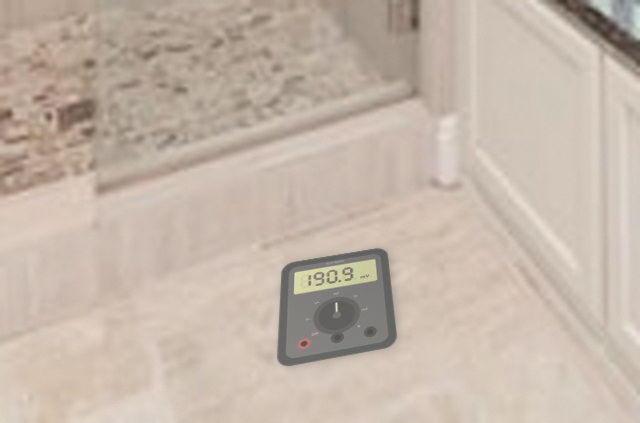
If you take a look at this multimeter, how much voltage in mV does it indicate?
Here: 190.9 mV
